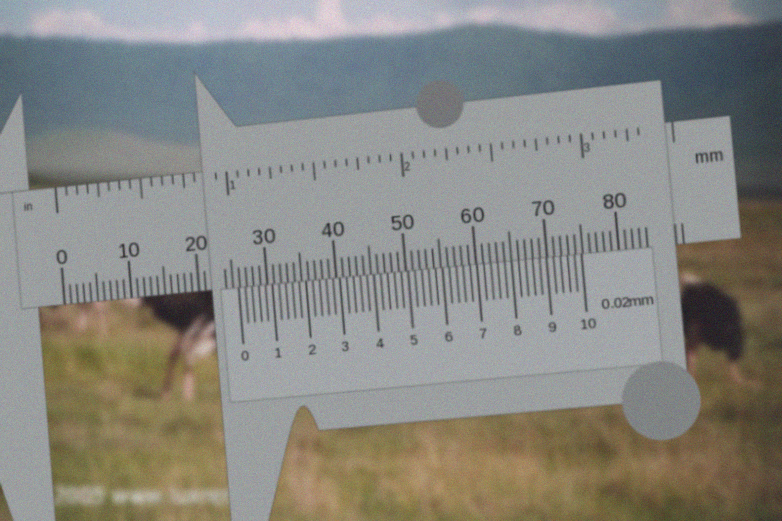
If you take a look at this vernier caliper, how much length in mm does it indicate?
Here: 25.8 mm
